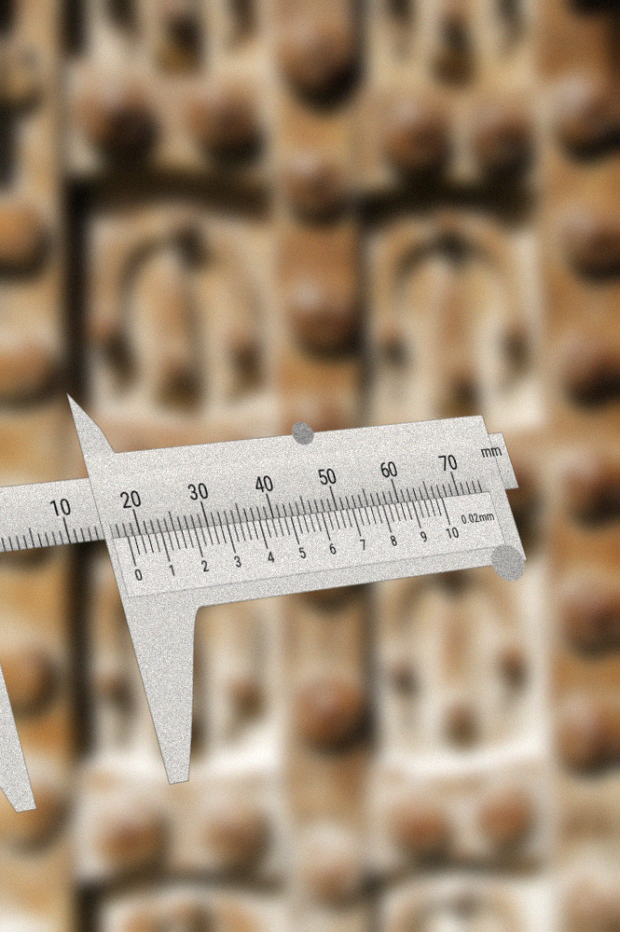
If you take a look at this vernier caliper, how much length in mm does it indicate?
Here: 18.2 mm
